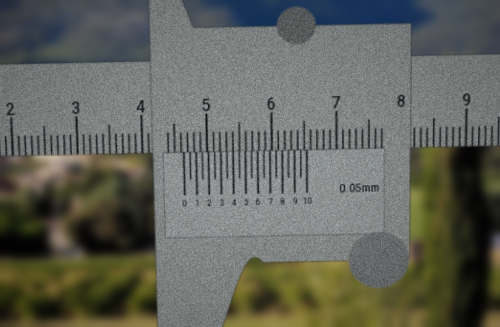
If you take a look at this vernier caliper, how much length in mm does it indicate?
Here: 46.4 mm
